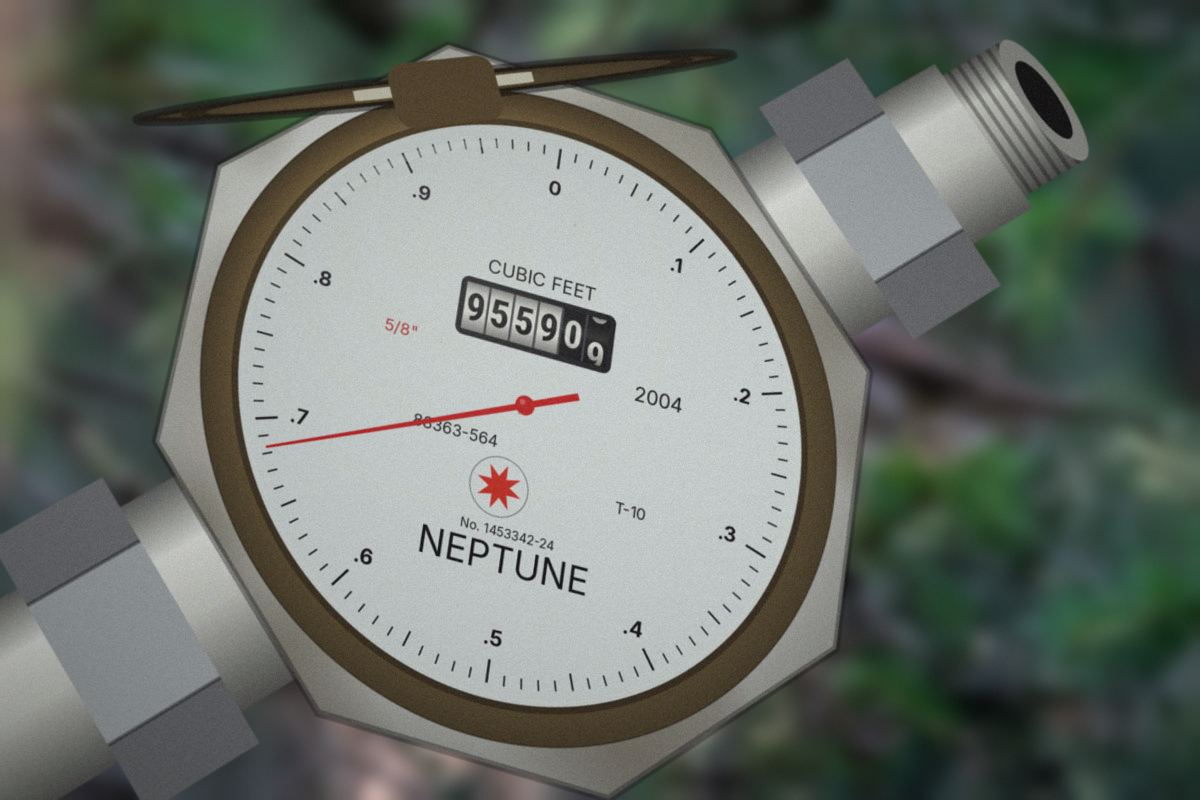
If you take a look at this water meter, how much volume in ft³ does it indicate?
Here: 955908.68 ft³
